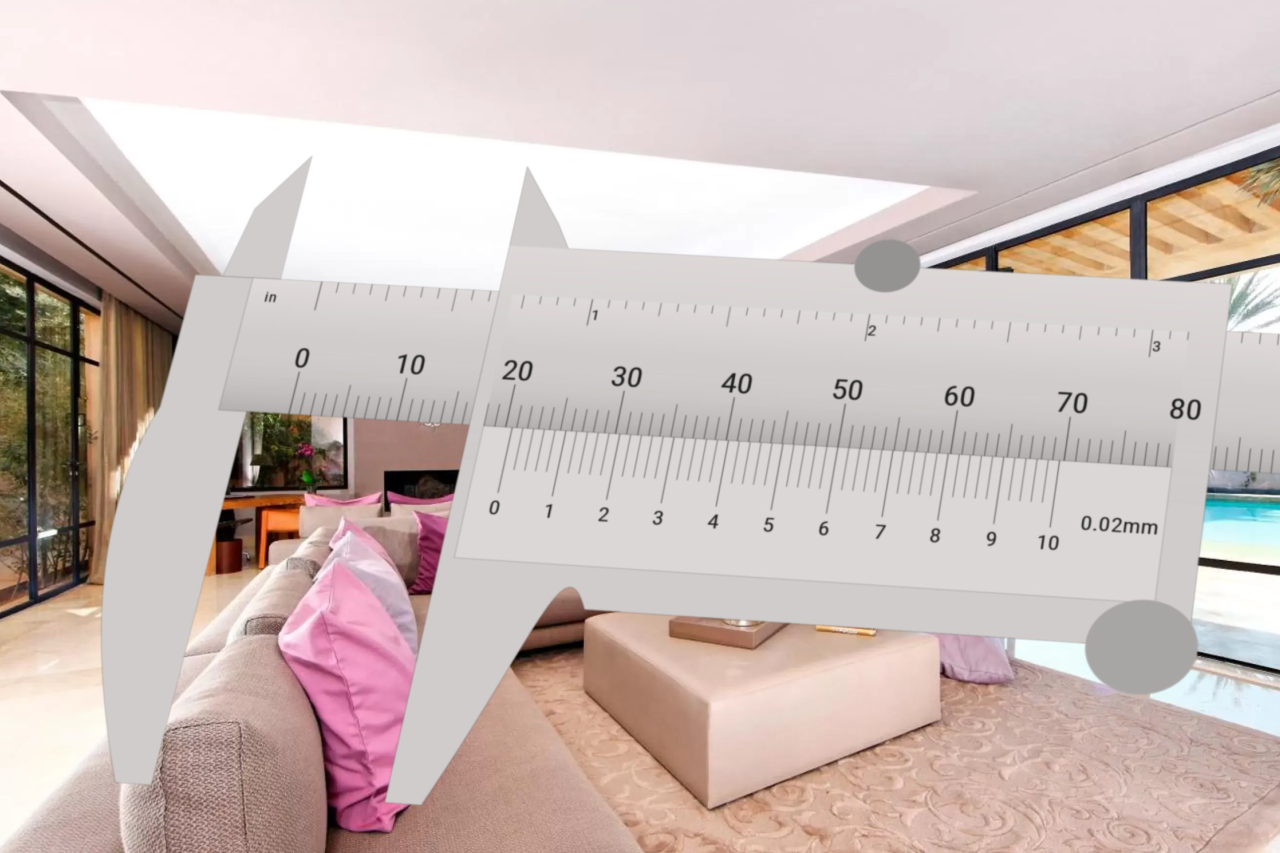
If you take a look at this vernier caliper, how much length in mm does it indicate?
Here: 20.6 mm
